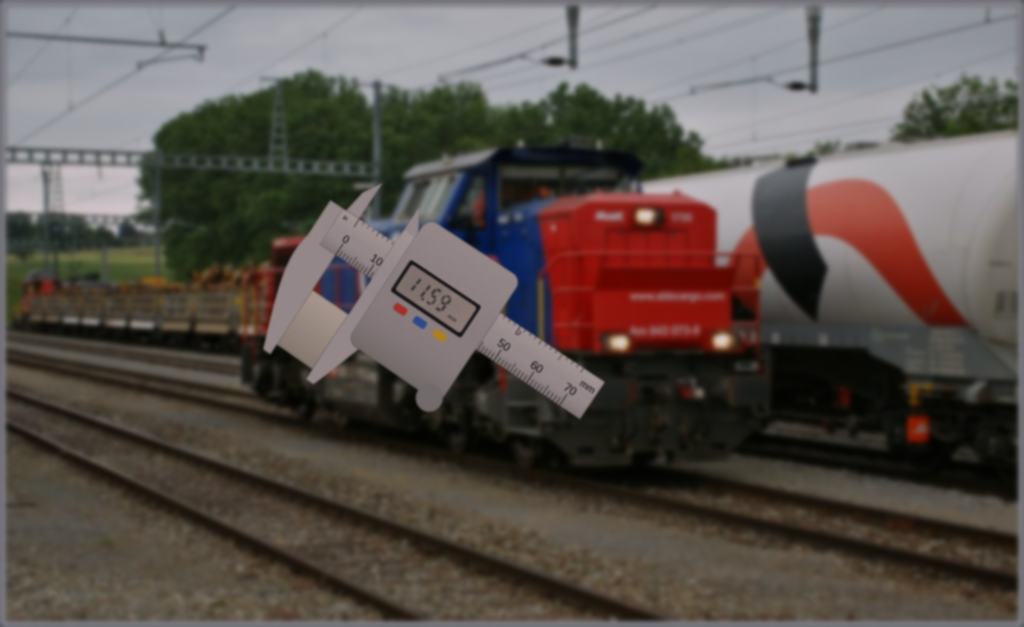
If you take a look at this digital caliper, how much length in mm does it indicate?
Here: 11.59 mm
